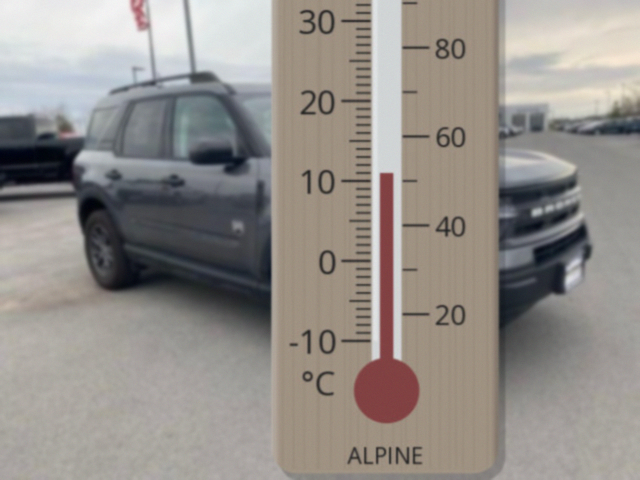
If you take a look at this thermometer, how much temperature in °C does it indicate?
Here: 11 °C
